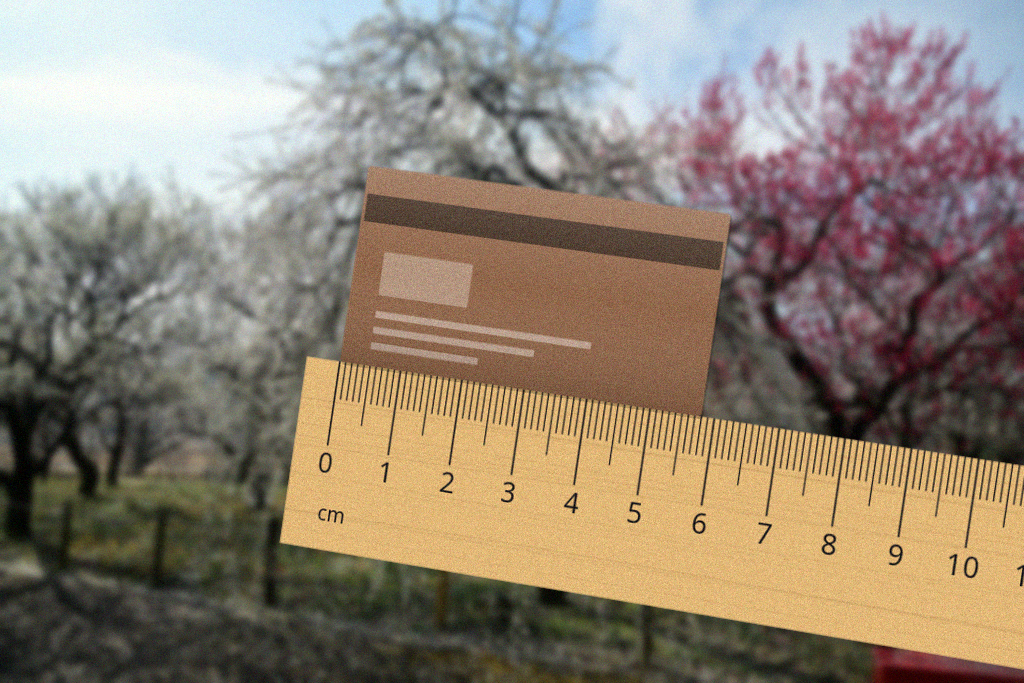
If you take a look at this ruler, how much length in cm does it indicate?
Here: 5.8 cm
